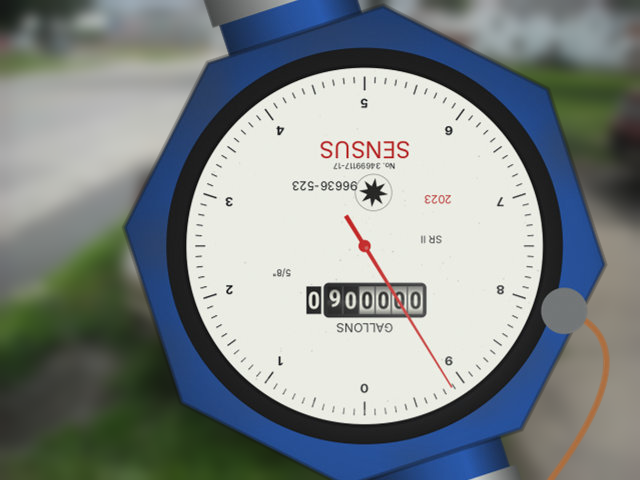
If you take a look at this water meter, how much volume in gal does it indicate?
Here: 59.1 gal
